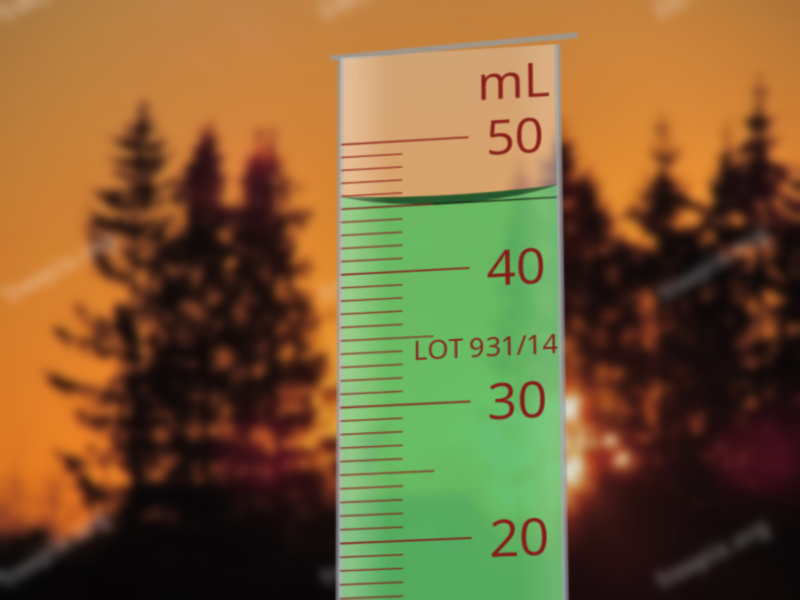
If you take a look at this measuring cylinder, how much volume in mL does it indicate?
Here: 45 mL
